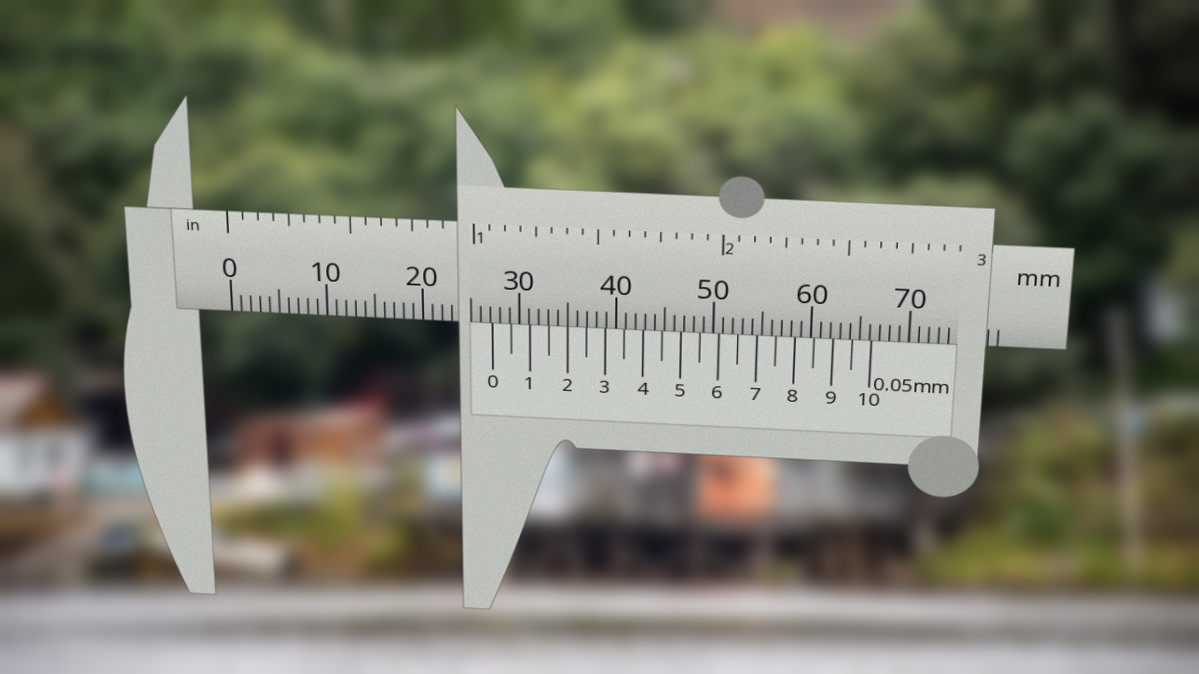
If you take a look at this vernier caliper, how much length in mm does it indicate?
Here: 27.2 mm
